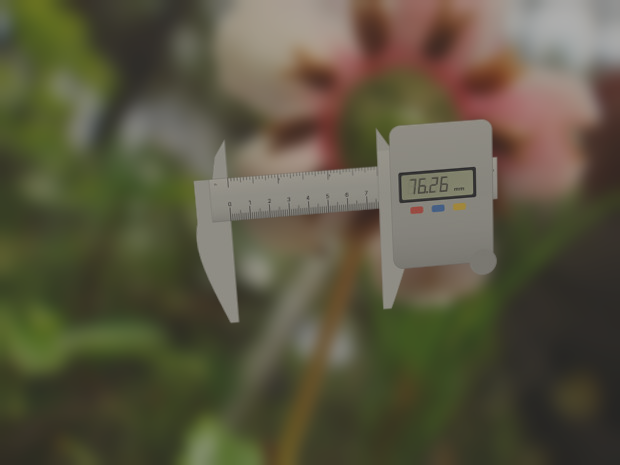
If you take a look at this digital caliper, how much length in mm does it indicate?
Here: 76.26 mm
